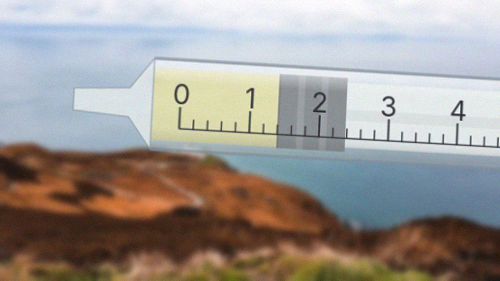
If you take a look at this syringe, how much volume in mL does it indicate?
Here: 1.4 mL
